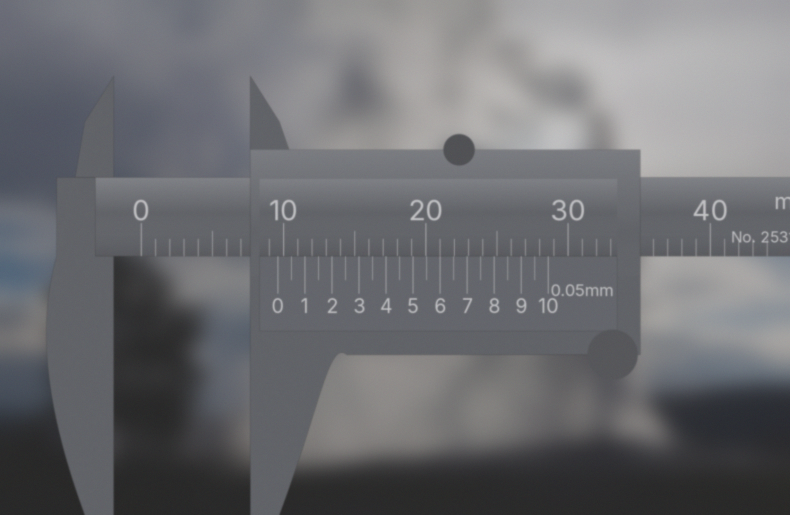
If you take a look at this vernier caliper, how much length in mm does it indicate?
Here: 9.6 mm
